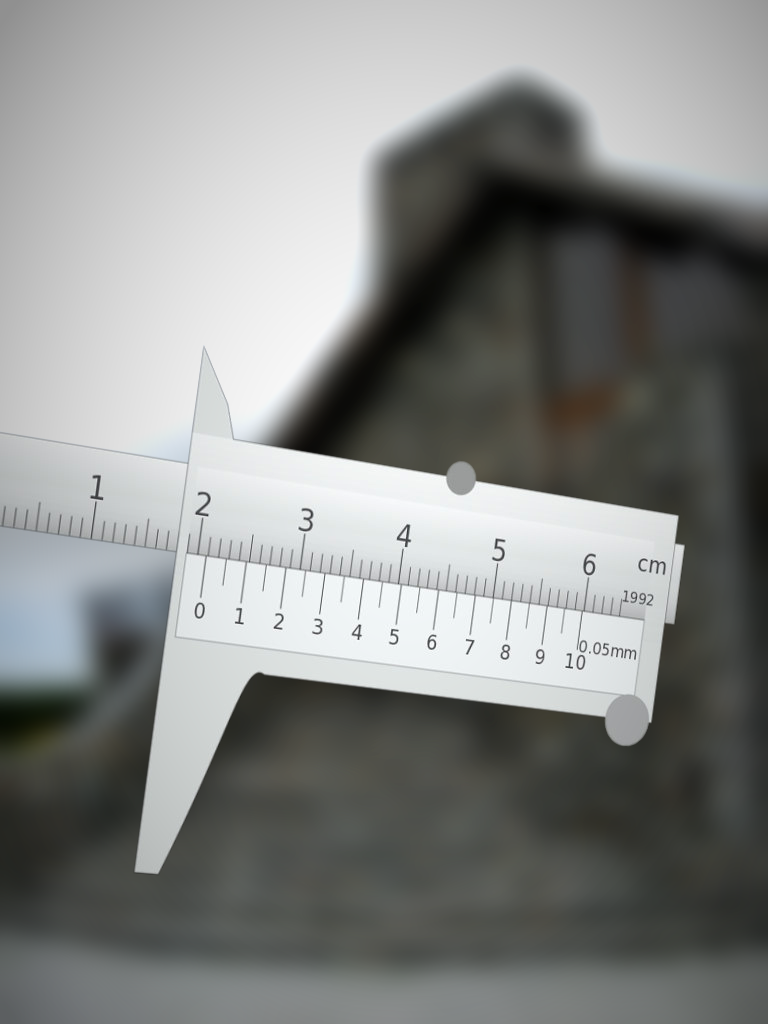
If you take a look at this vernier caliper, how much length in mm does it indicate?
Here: 20.8 mm
